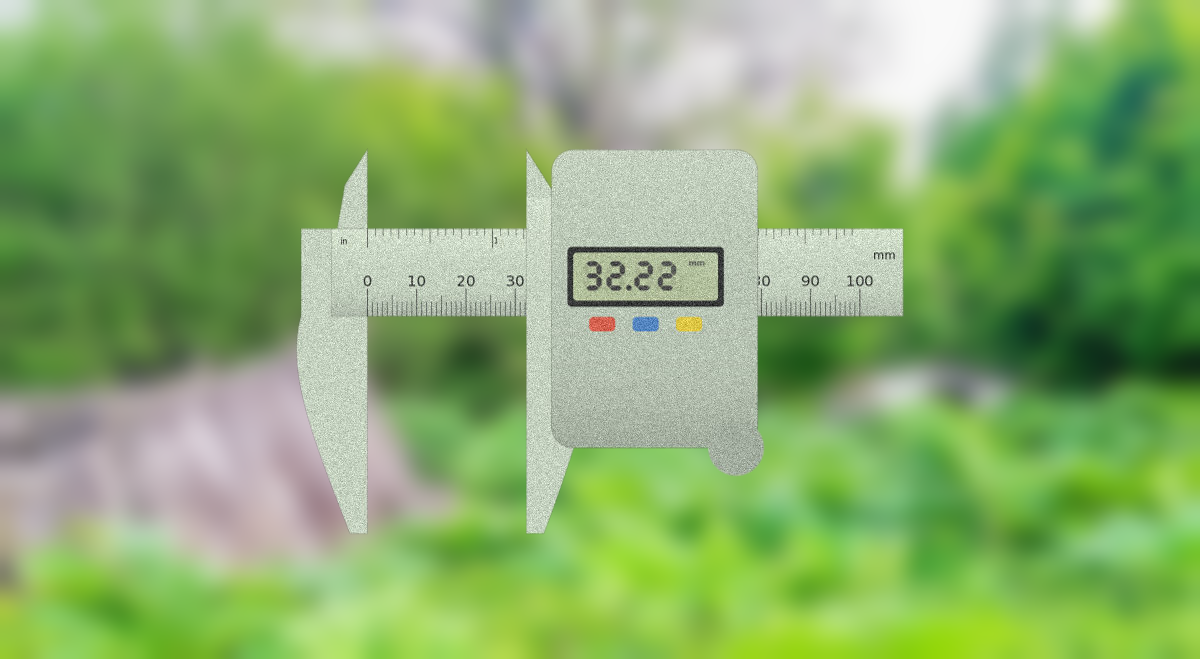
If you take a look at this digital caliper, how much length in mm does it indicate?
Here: 32.22 mm
